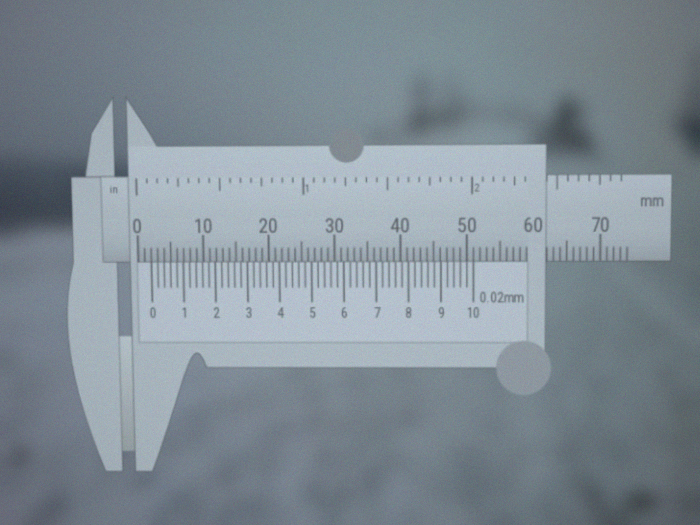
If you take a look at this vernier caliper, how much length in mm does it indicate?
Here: 2.0 mm
